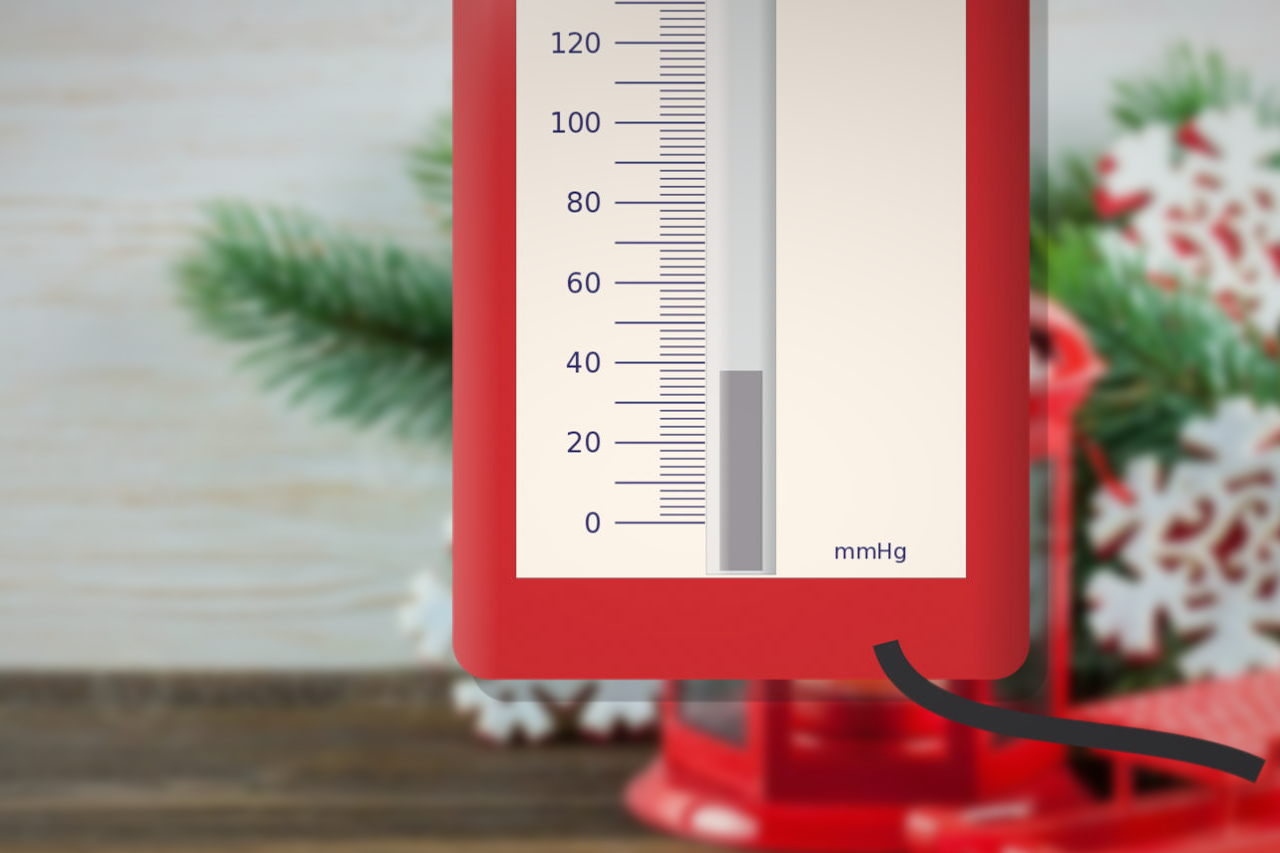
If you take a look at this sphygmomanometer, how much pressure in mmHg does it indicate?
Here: 38 mmHg
